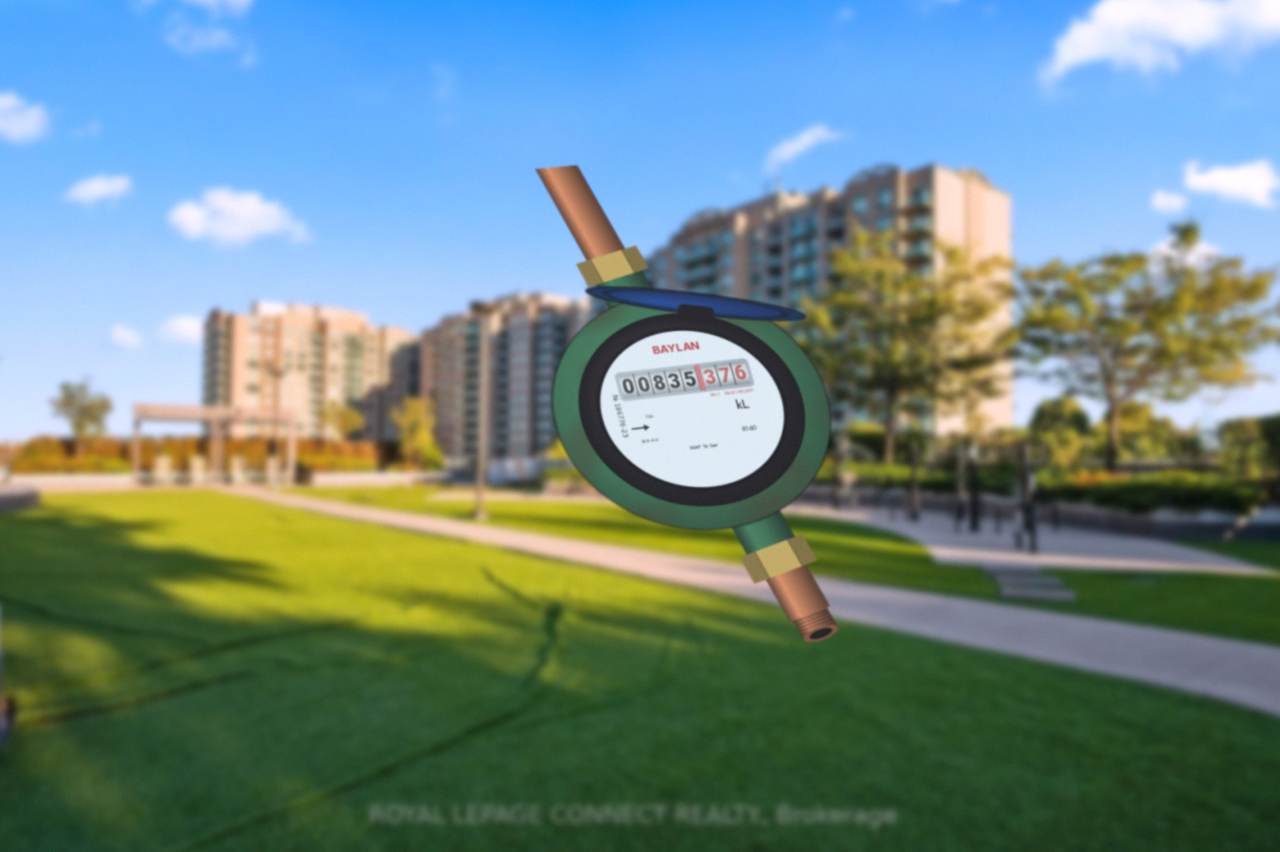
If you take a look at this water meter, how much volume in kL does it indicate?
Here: 835.376 kL
